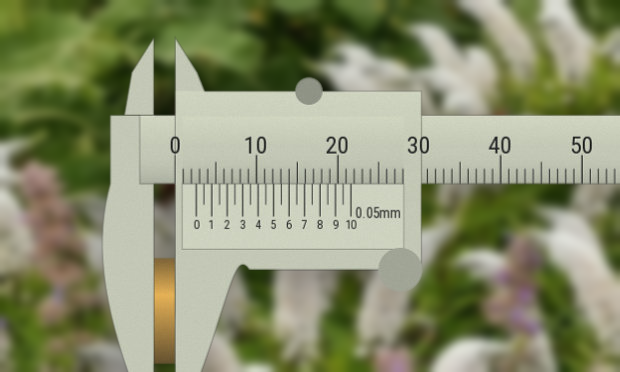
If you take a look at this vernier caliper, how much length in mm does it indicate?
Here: 2.6 mm
